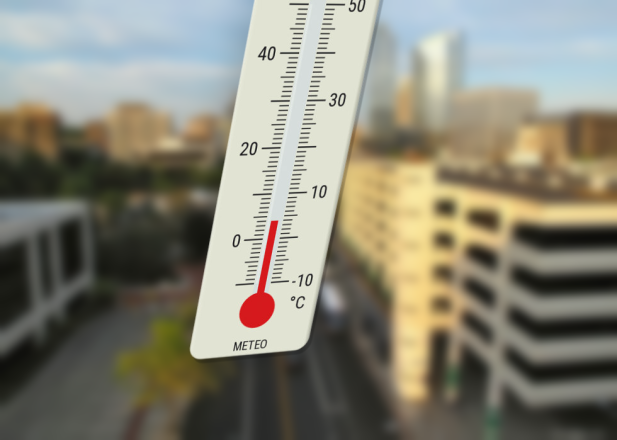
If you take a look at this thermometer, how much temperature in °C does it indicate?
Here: 4 °C
